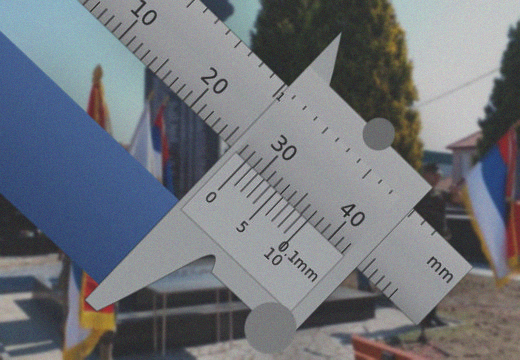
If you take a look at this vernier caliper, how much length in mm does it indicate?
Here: 28.0 mm
